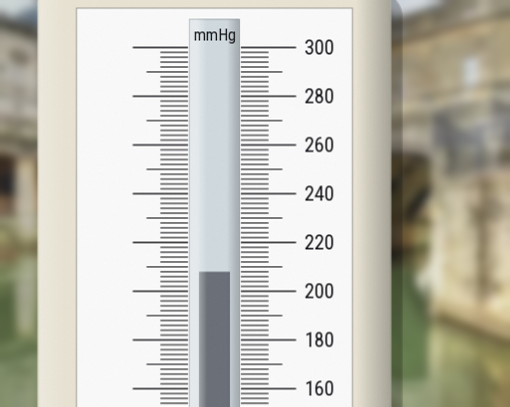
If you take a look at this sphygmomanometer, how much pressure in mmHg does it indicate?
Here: 208 mmHg
